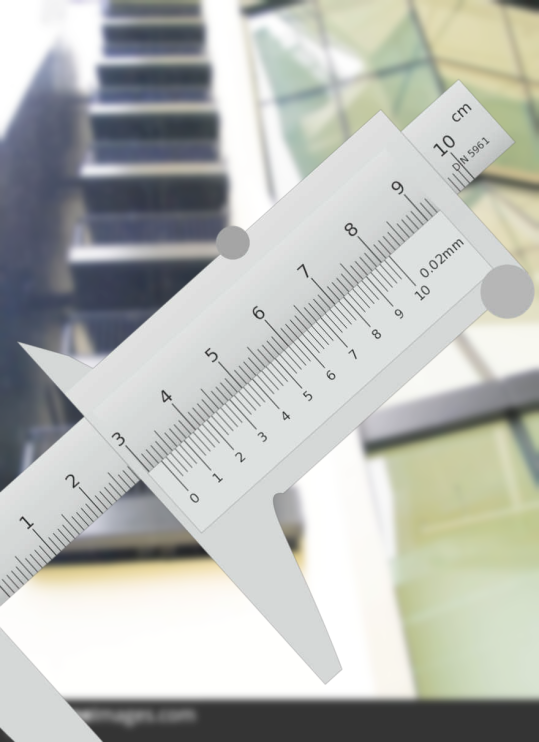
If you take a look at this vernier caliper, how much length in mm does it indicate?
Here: 32.6 mm
